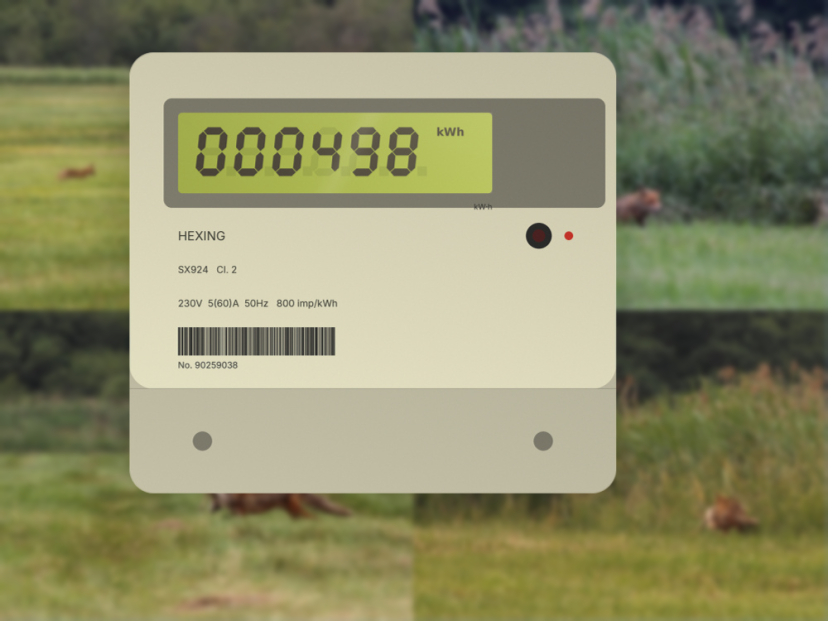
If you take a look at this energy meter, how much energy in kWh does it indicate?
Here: 498 kWh
